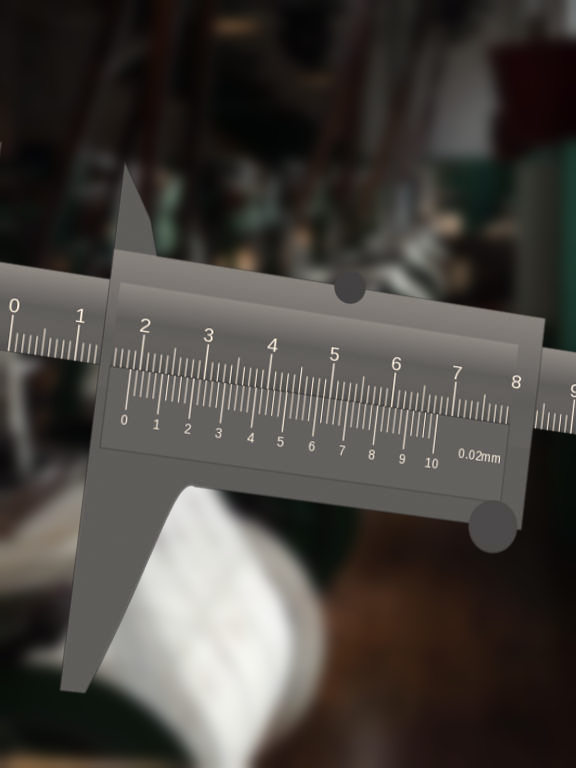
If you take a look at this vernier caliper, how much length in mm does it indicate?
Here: 18.6 mm
